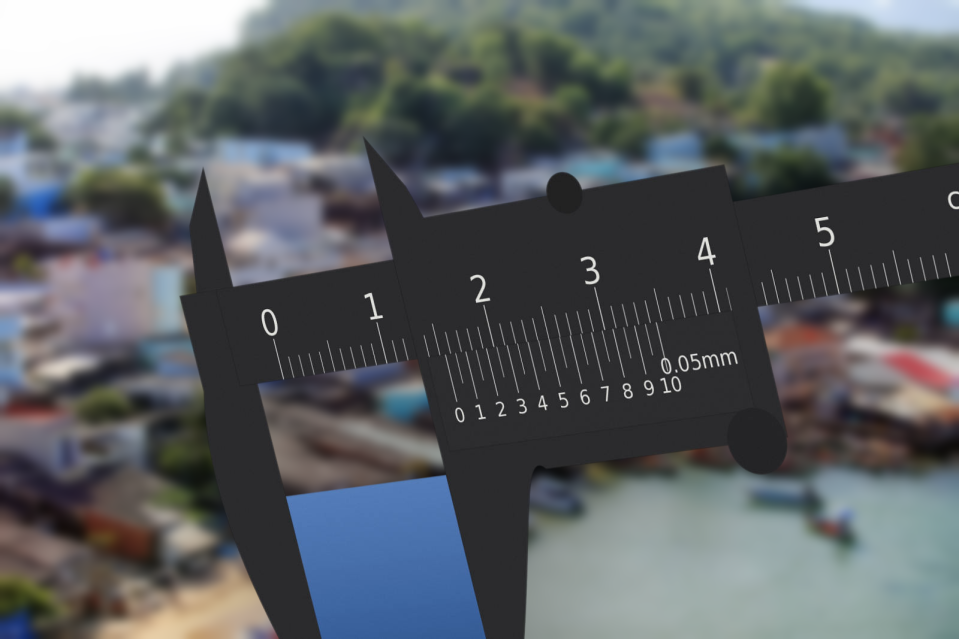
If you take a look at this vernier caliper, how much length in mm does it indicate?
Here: 15.5 mm
